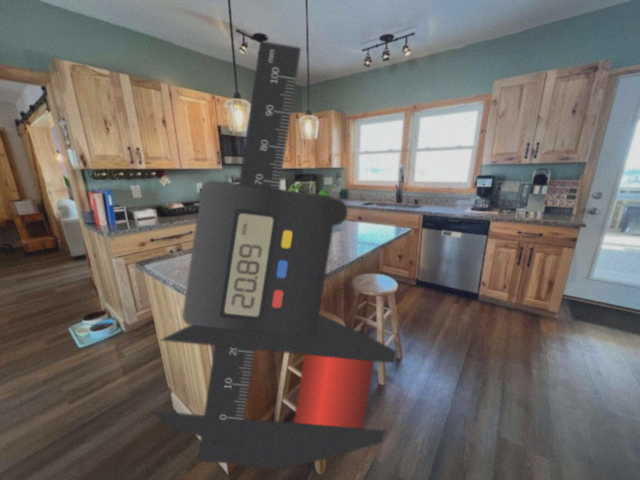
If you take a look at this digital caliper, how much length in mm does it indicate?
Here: 20.89 mm
